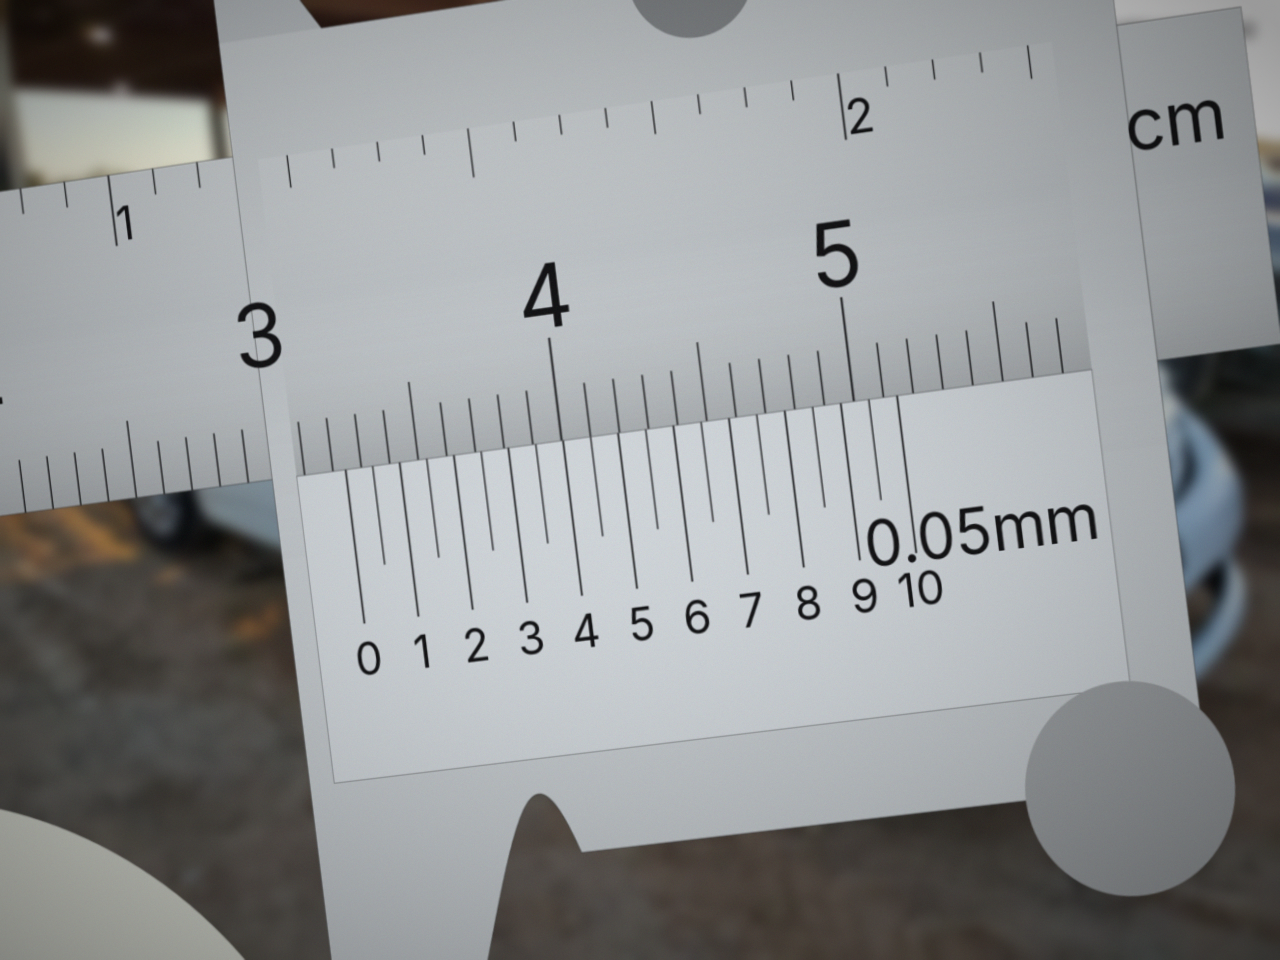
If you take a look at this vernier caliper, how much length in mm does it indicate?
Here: 32.45 mm
